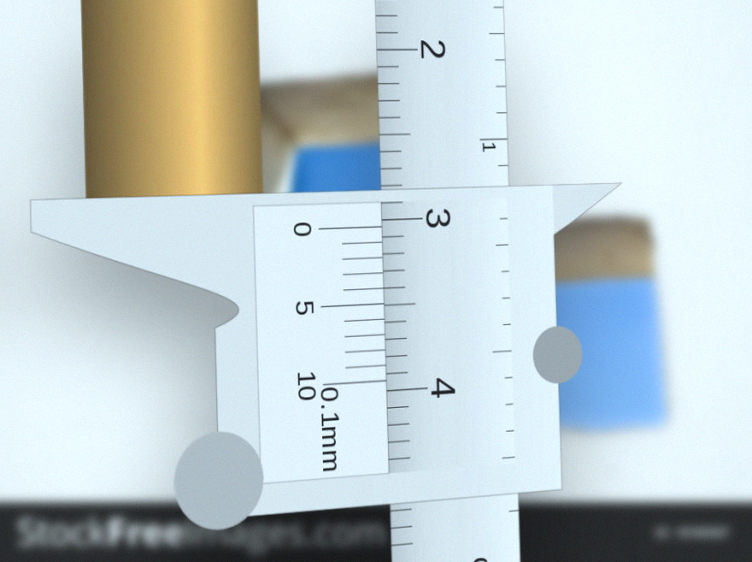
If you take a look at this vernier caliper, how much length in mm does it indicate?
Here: 30.4 mm
